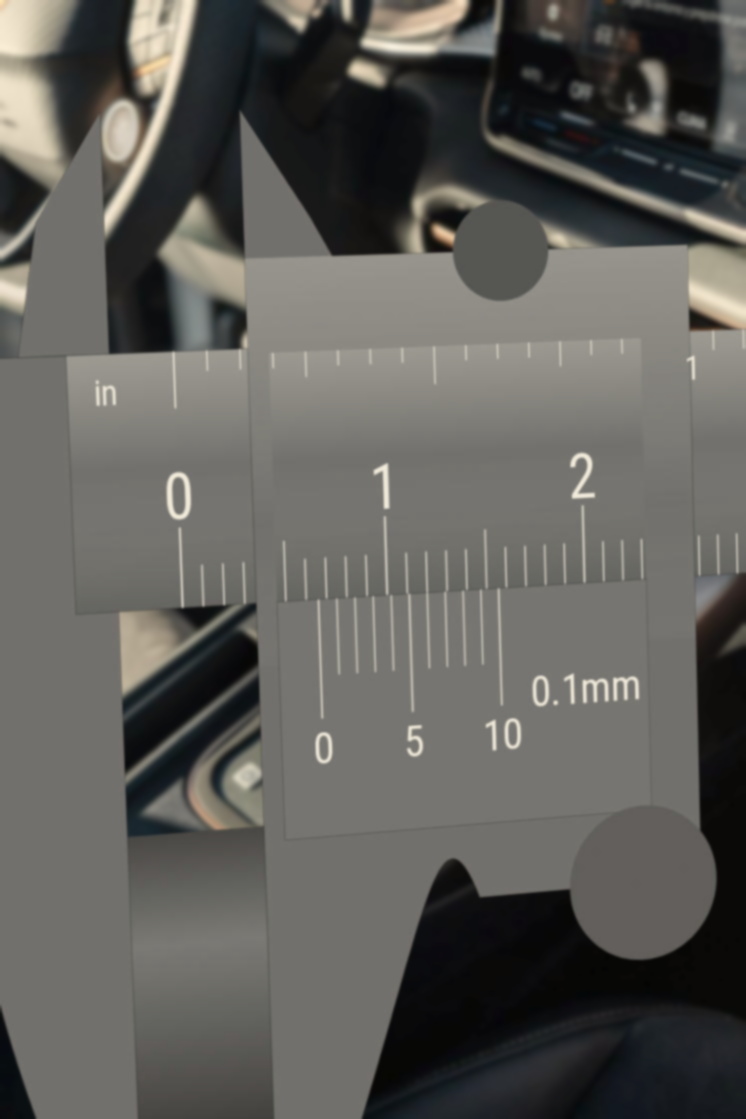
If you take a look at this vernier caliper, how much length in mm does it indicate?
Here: 6.6 mm
